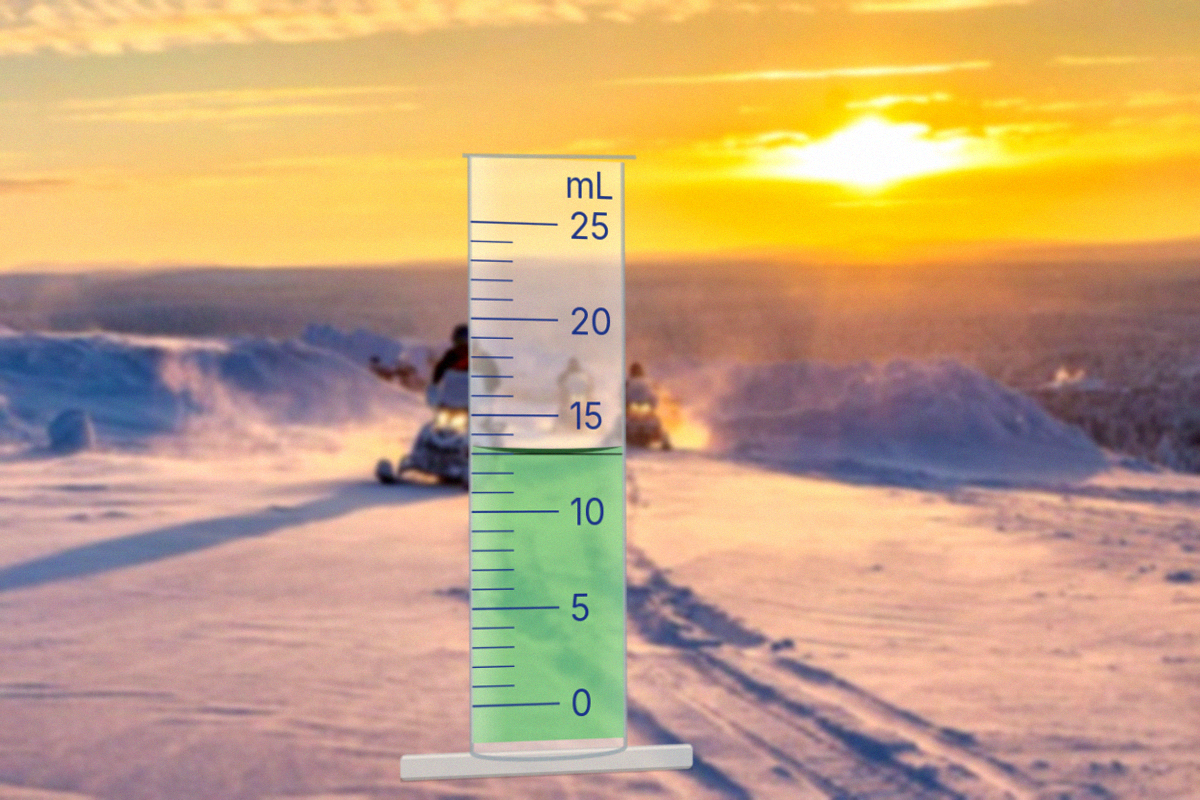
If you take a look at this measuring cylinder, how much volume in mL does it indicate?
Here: 13 mL
